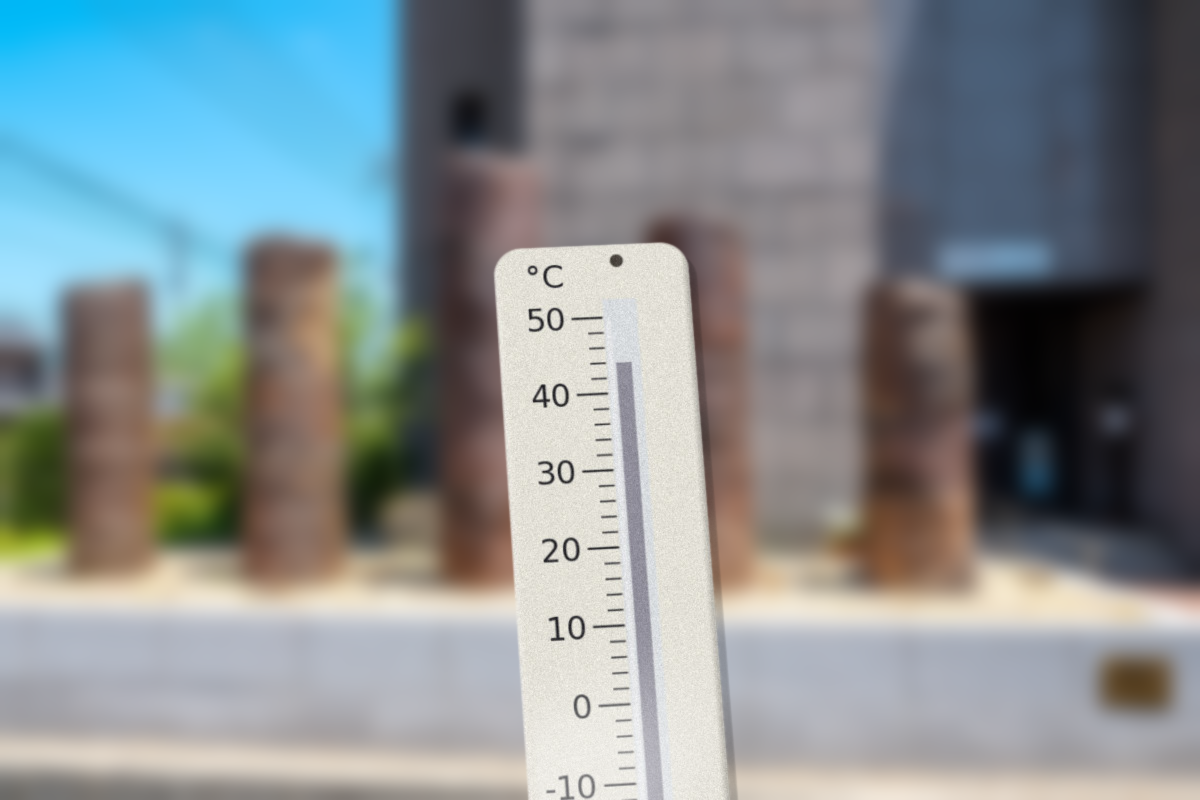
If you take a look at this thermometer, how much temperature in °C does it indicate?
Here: 44 °C
